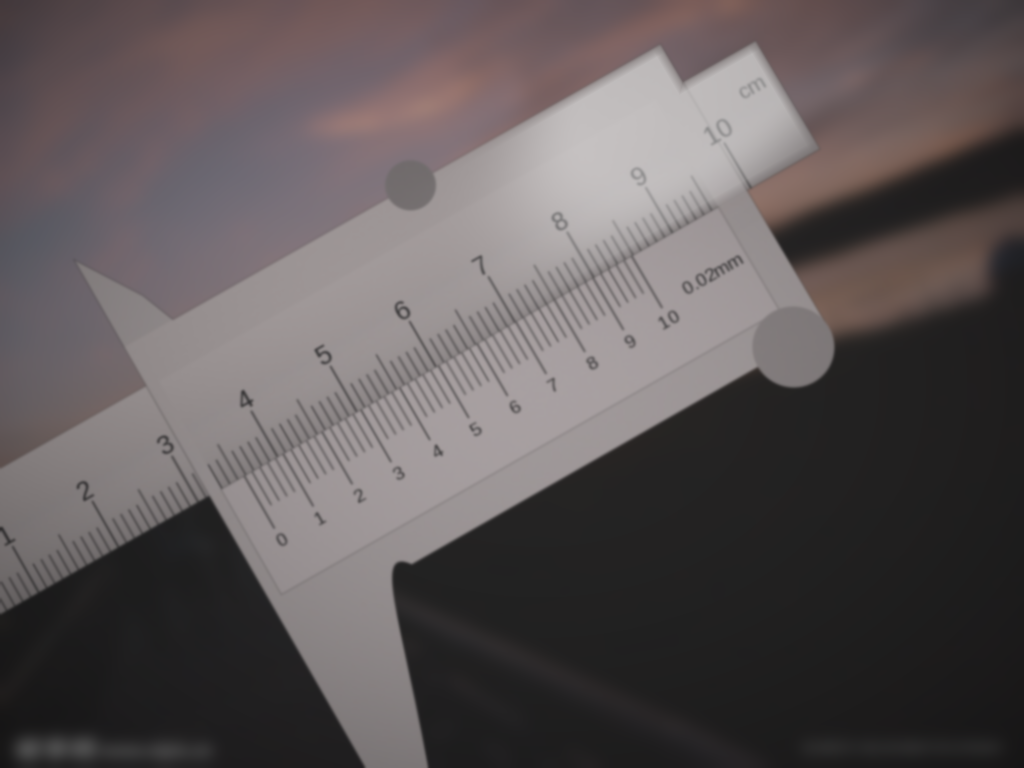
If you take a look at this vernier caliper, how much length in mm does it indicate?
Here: 35.8 mm
